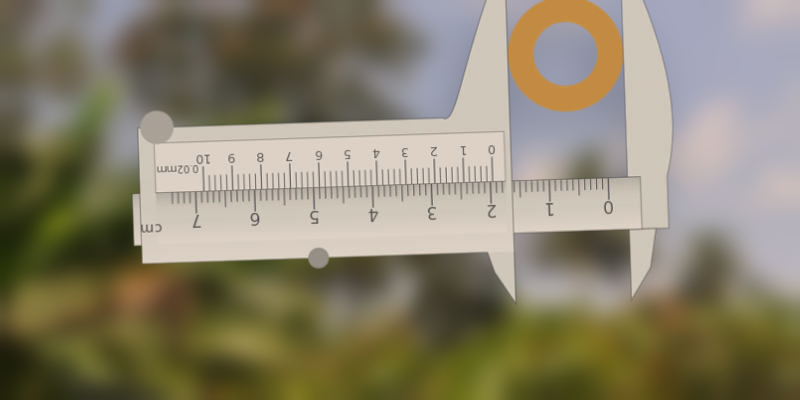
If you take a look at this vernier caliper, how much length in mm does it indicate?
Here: 19.6 mm
